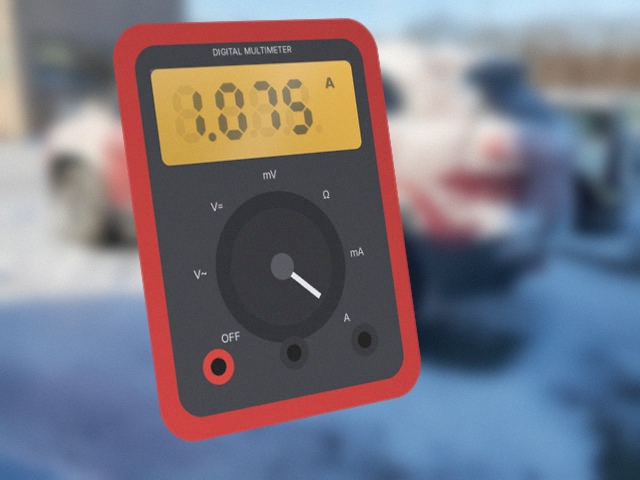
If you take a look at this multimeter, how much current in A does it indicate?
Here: 1.075 A
